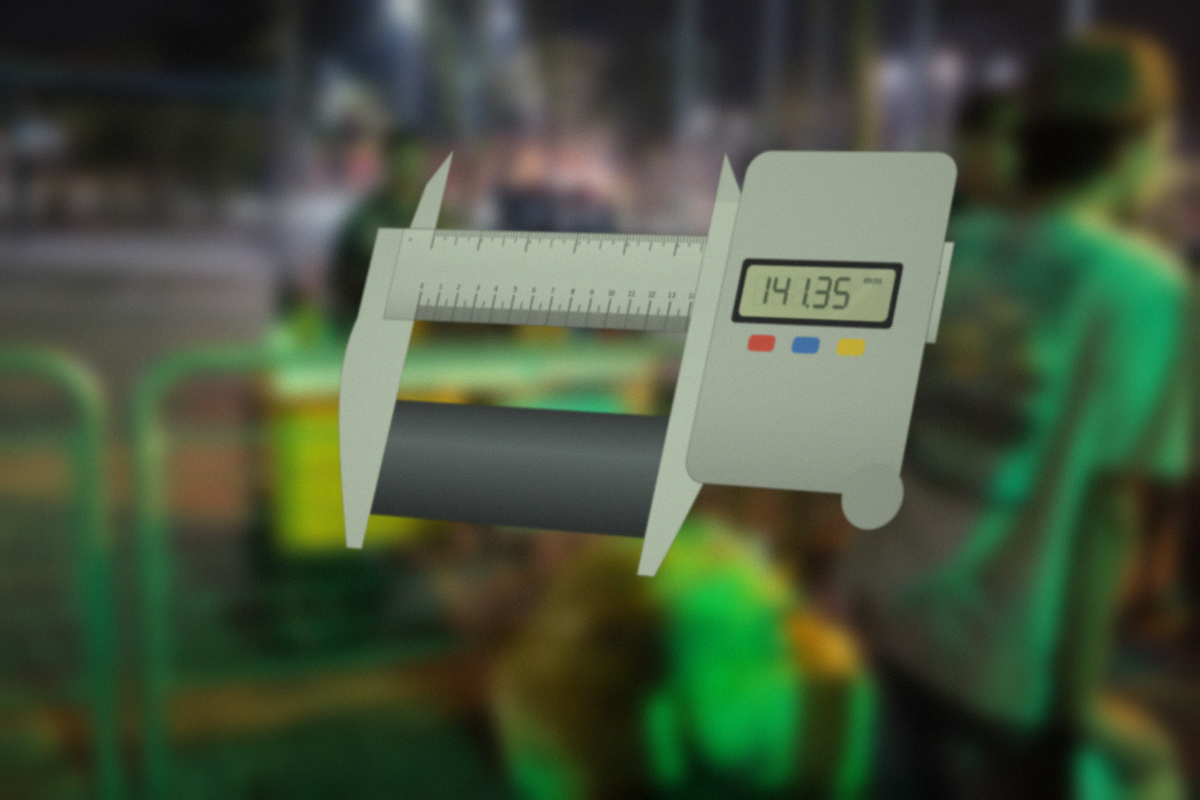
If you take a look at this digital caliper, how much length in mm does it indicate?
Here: 141.35 mm
